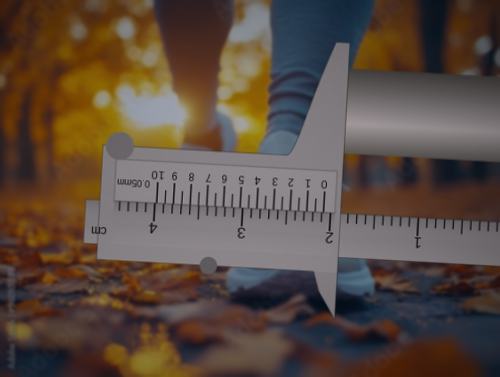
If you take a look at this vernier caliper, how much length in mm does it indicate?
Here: 20.8 mm
